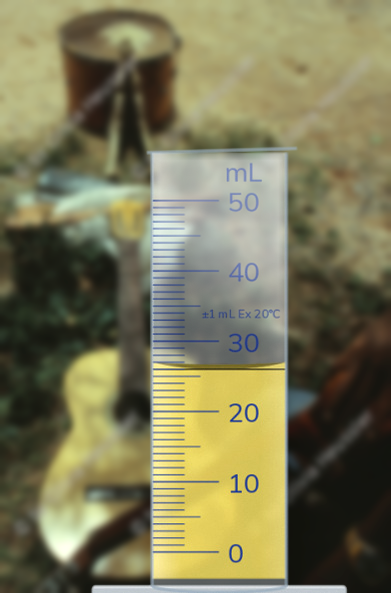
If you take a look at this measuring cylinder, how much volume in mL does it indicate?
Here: 26 mL
